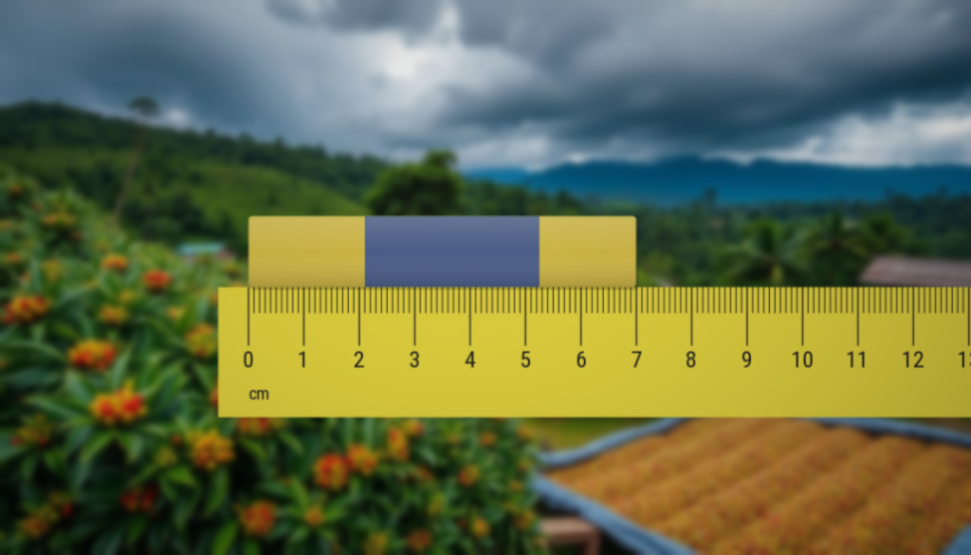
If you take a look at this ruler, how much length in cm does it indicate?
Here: 7 cm
